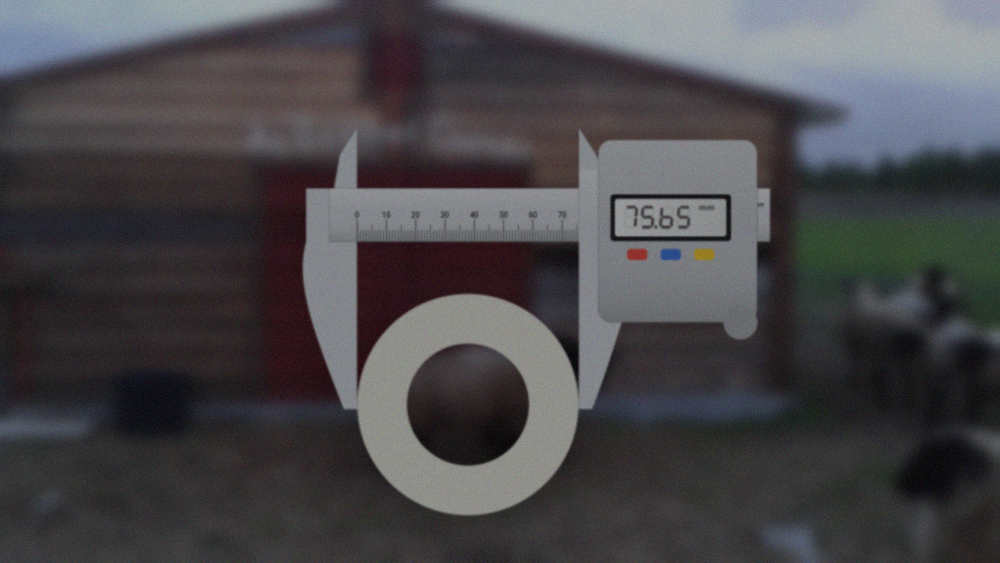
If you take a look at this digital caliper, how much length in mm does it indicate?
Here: 75.65 mm
